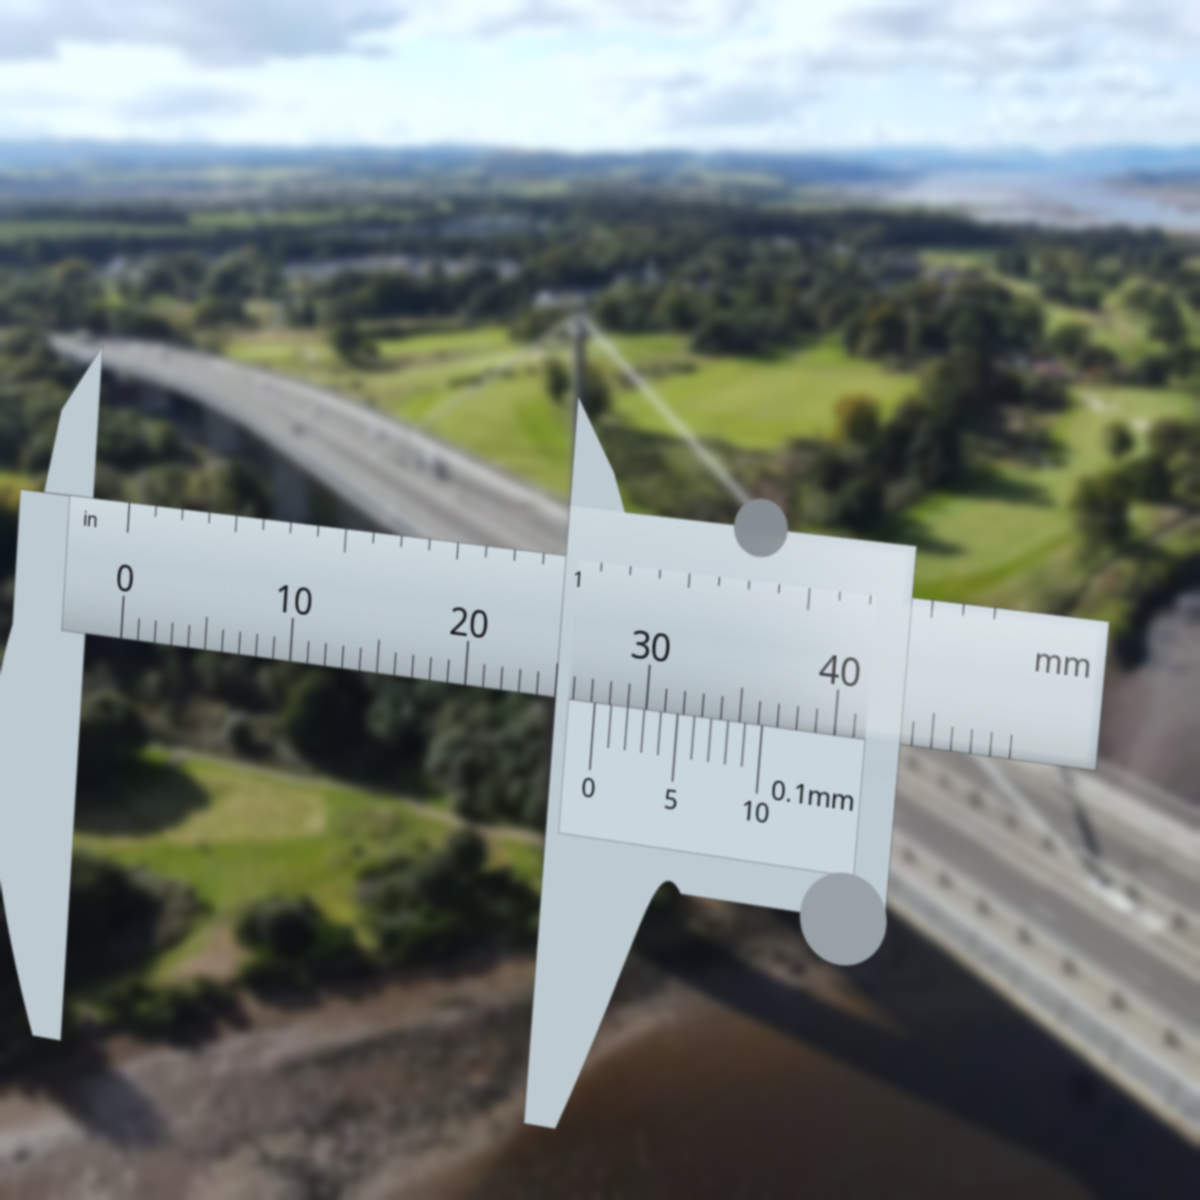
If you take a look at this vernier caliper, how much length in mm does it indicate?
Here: 27.2 mm
